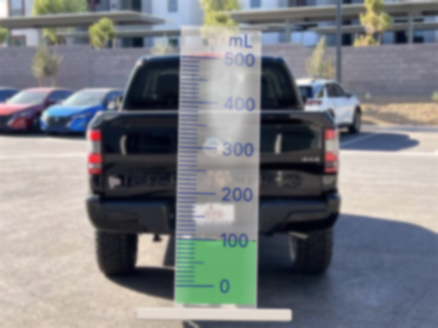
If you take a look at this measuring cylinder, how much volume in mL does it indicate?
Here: 100 mL
